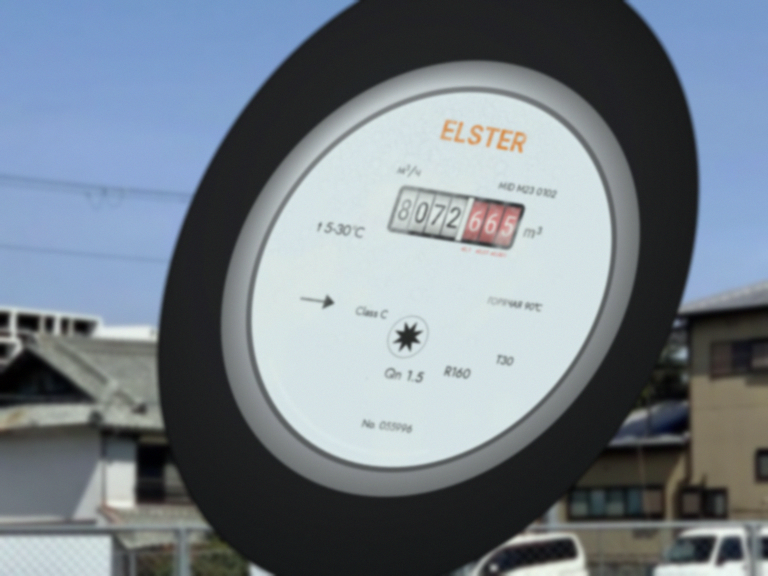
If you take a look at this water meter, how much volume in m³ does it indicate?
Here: 8072.665 m³
